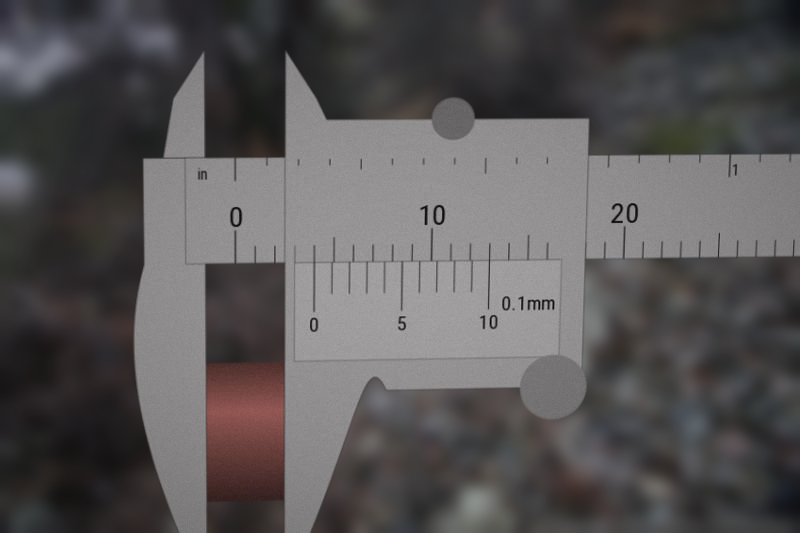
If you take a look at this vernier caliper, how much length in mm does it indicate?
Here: 4.0 mm
